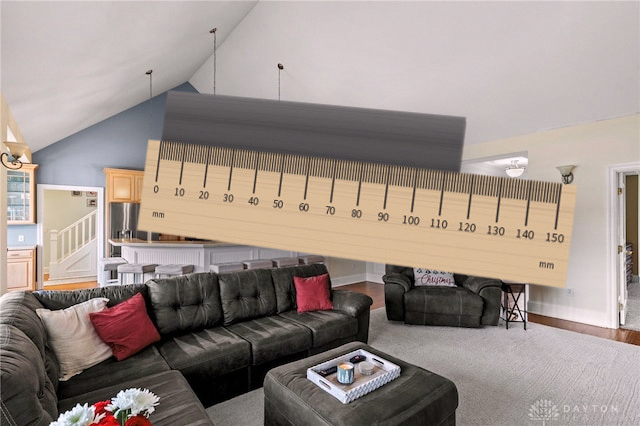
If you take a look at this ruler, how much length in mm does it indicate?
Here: 115 mm
